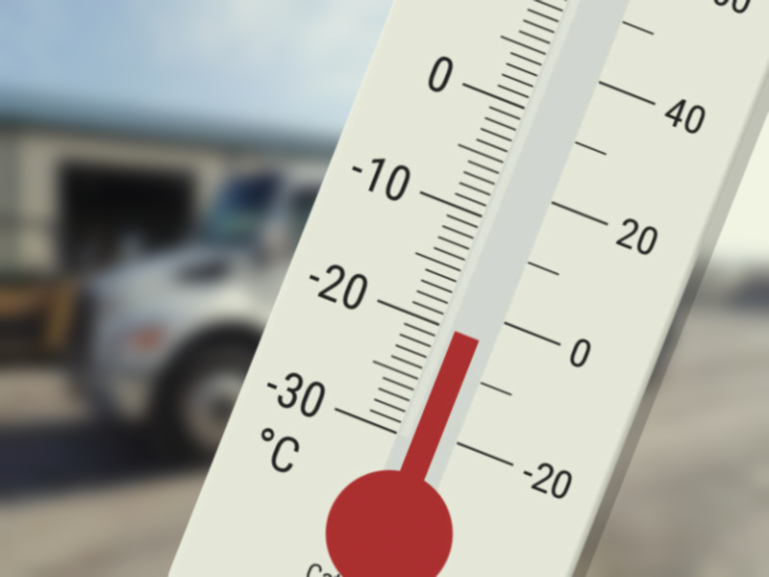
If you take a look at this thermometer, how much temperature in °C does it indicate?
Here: -20 °C
